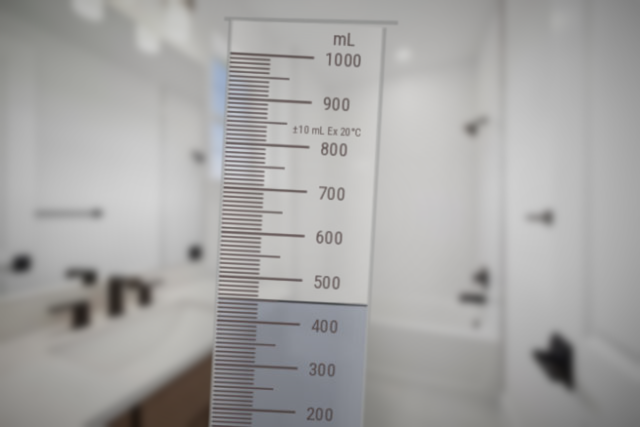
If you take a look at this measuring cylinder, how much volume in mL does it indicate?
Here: 450 mL
